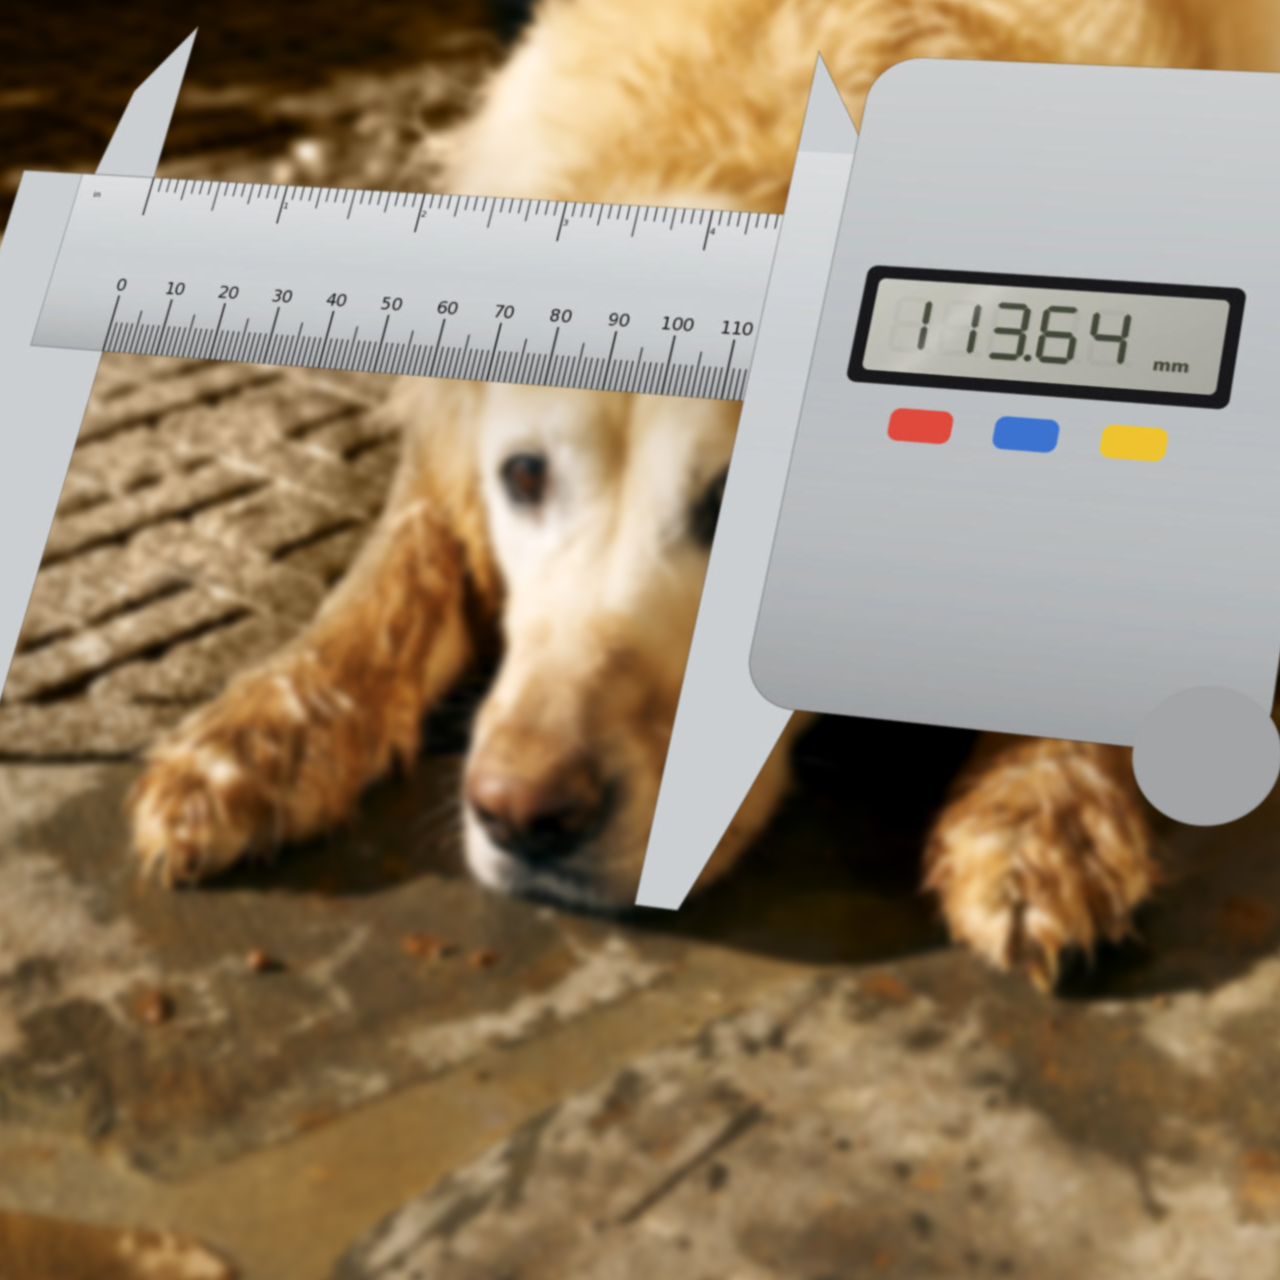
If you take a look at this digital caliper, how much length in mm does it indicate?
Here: 113.64 mm
